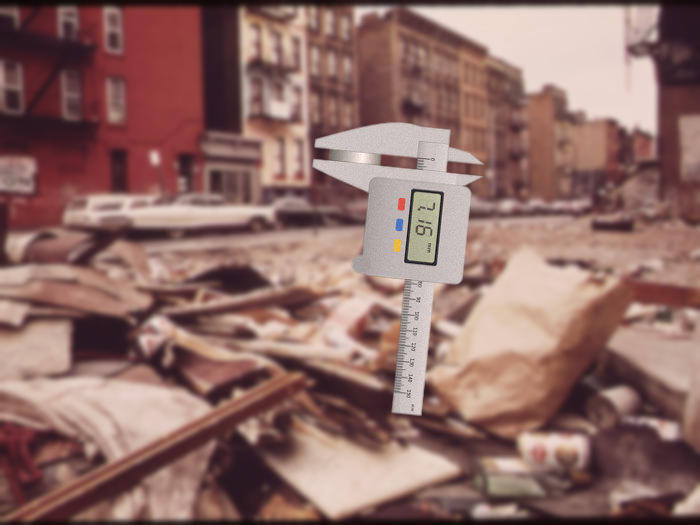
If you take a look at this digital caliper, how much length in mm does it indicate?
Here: 7.16 mm
